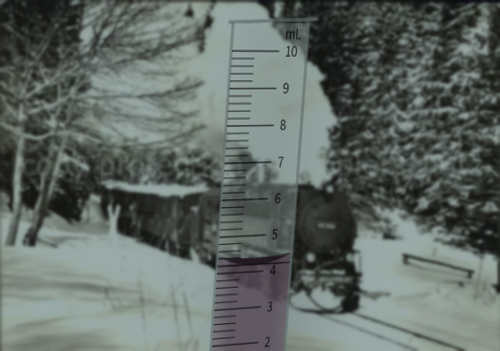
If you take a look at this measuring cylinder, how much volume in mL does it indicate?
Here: 4.2 mL
